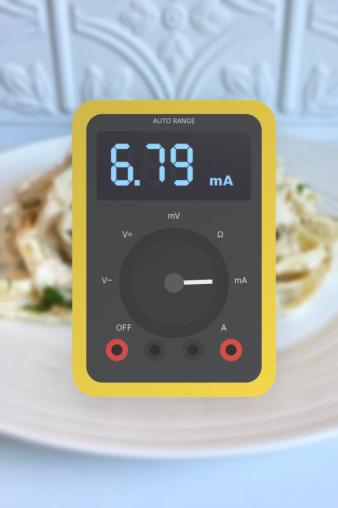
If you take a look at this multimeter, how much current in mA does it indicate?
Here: 6.79 mA
